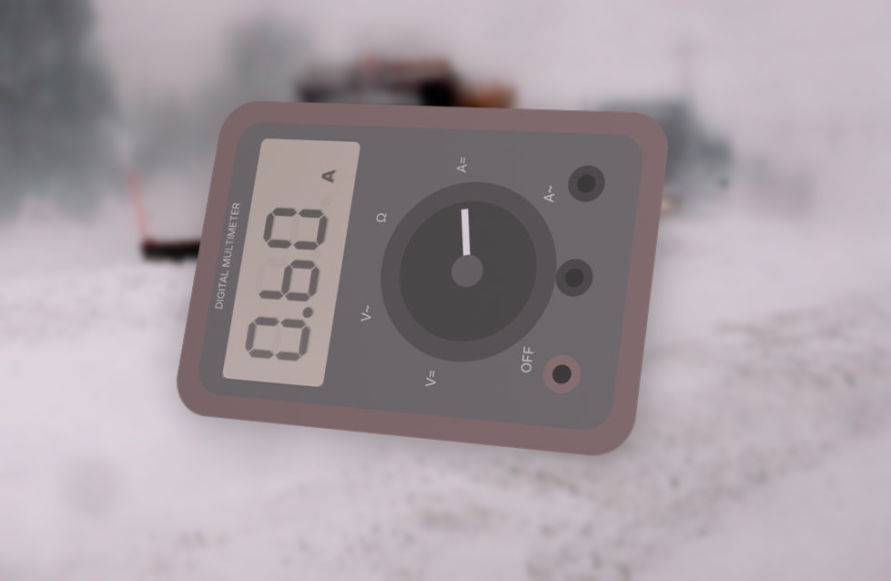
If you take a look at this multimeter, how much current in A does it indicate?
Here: 0.60 A
